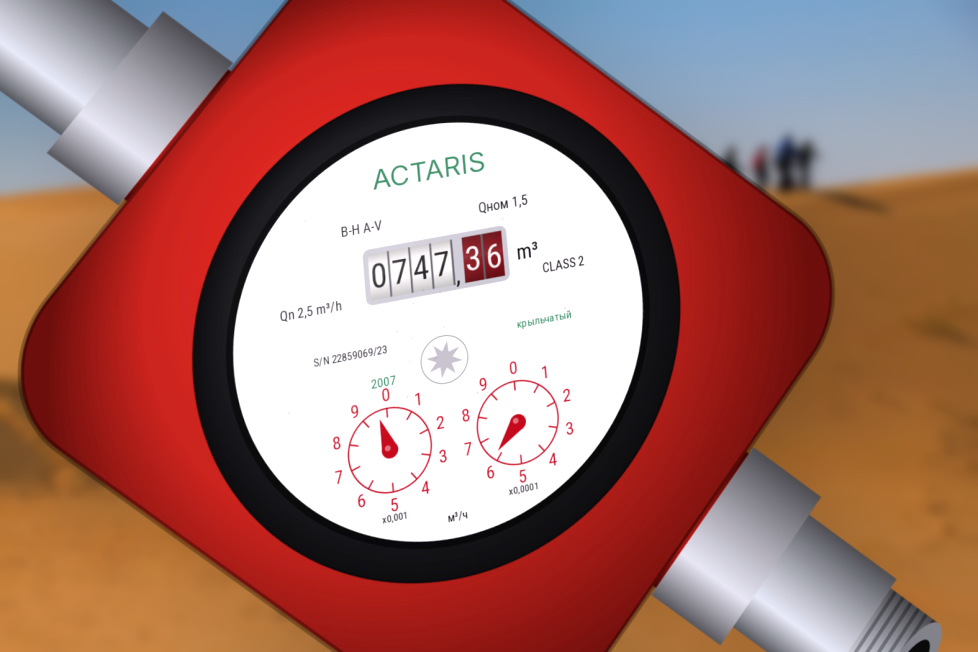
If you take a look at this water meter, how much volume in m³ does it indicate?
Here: 747.3596 m³
